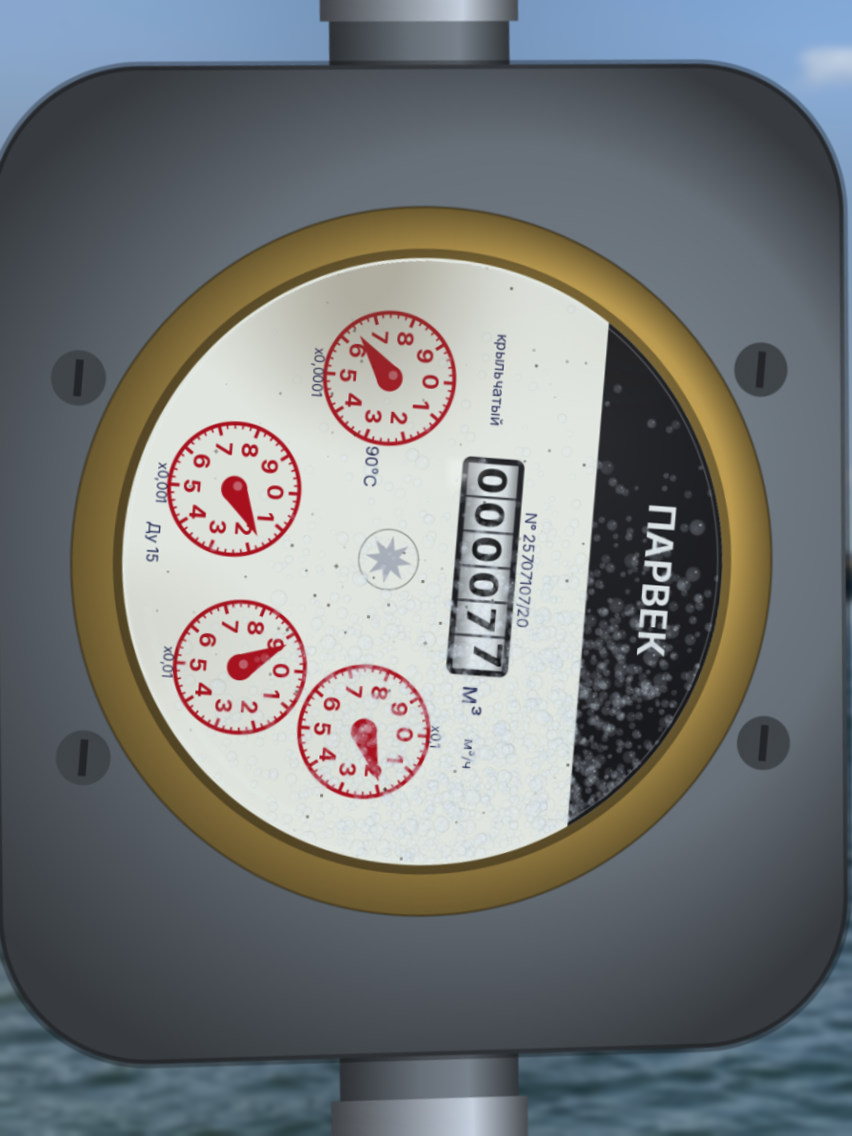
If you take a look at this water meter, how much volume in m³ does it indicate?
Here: 77.1916 m³
